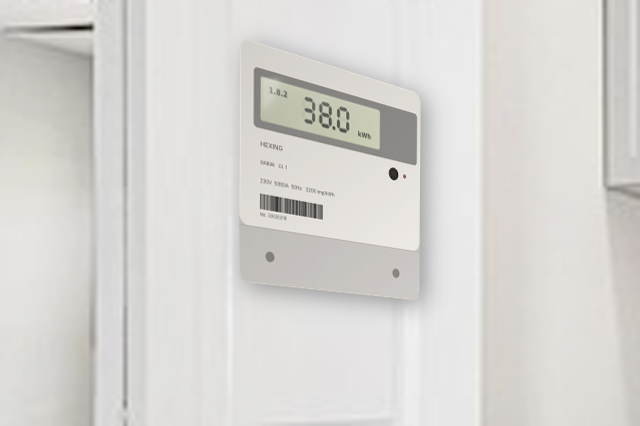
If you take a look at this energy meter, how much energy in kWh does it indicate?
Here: 38.0 kWh
